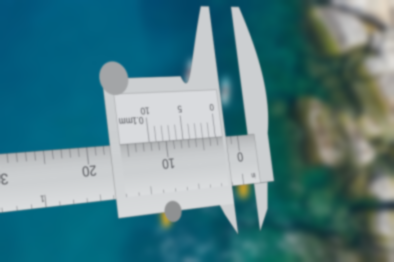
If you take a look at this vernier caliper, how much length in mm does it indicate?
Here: 3.2 mm
